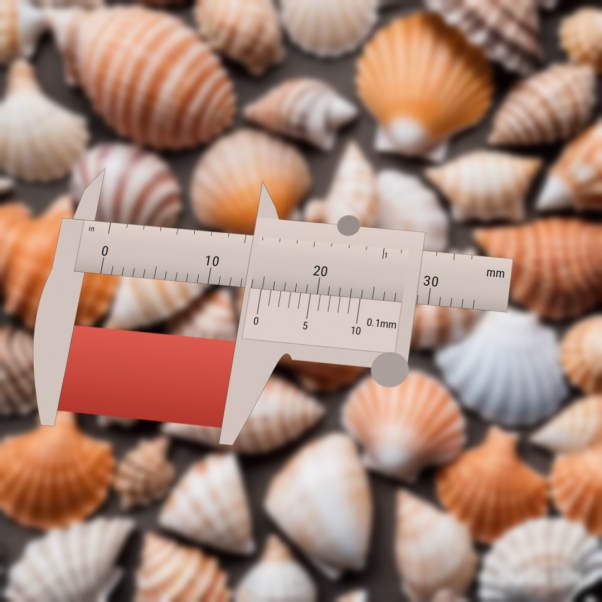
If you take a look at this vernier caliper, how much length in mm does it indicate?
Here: 14.9 mm
